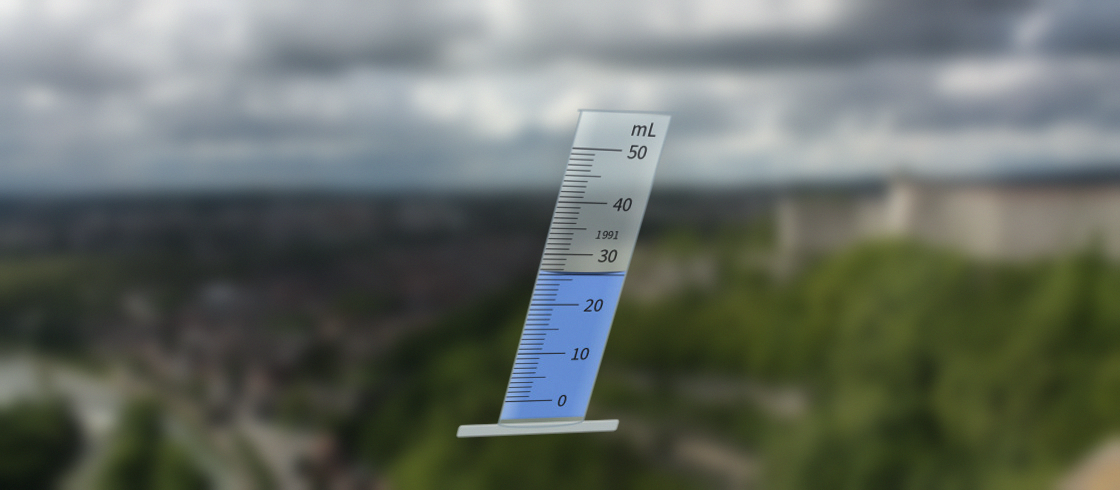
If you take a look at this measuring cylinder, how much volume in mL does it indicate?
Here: 26 mL
